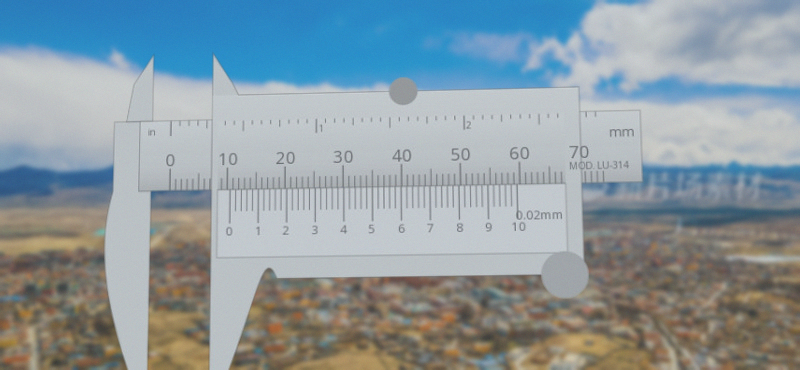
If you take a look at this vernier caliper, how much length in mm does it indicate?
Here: 10.5 mm
